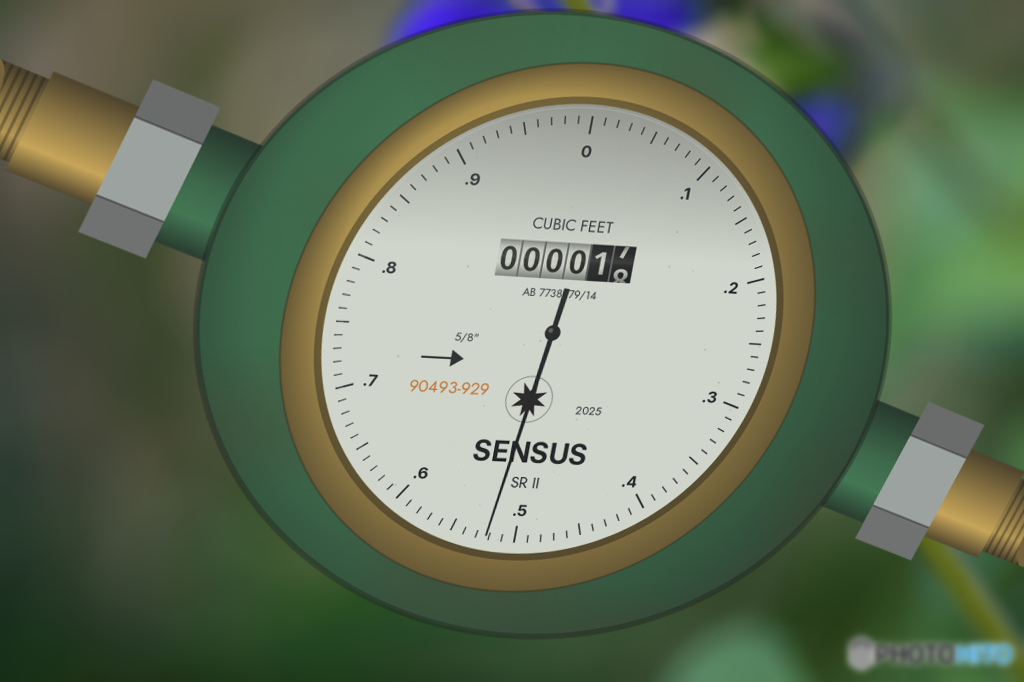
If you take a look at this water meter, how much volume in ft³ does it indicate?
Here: 17.52 ft³
